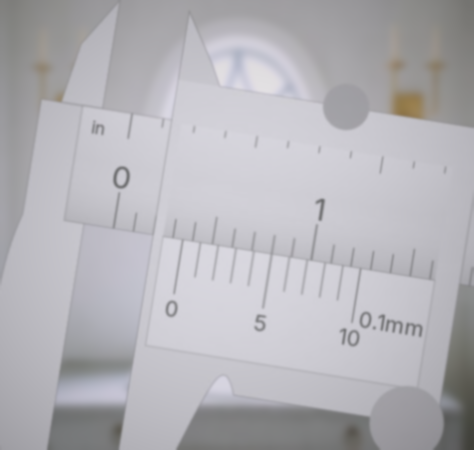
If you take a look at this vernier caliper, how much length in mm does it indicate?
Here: 3.5 mm
